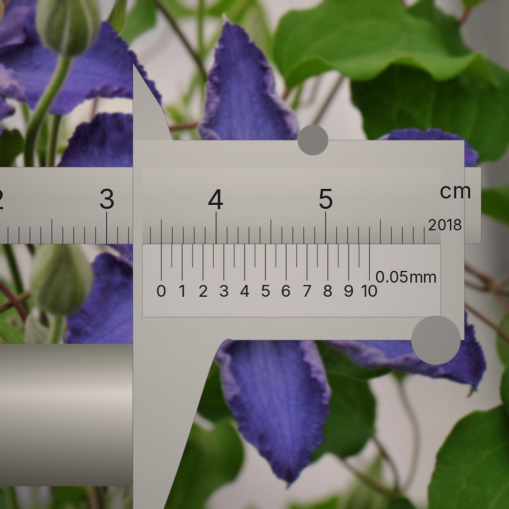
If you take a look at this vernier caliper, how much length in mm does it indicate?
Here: 35.0 mm
